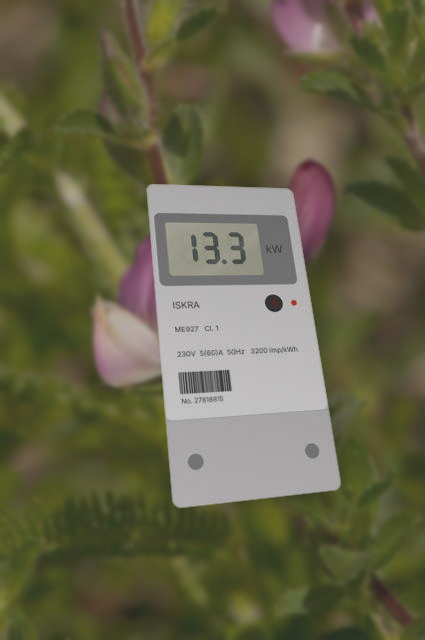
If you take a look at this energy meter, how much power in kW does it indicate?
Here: 13.3 kW
